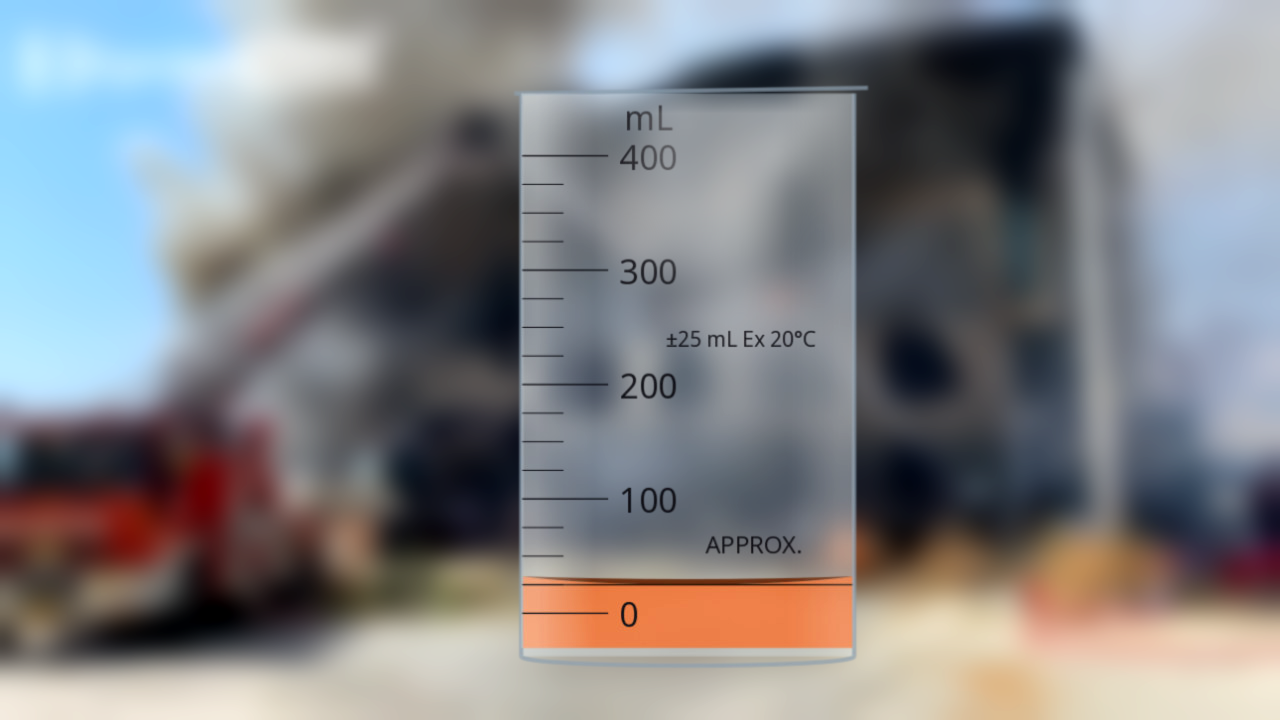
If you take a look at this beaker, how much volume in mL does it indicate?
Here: 25 mL
